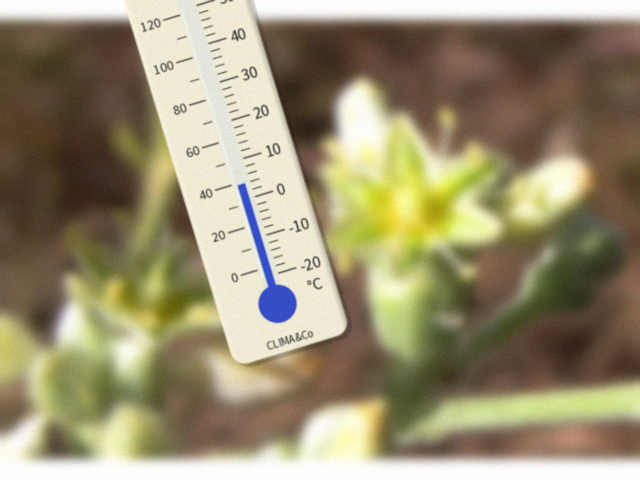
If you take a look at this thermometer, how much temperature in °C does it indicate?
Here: 4 °C
